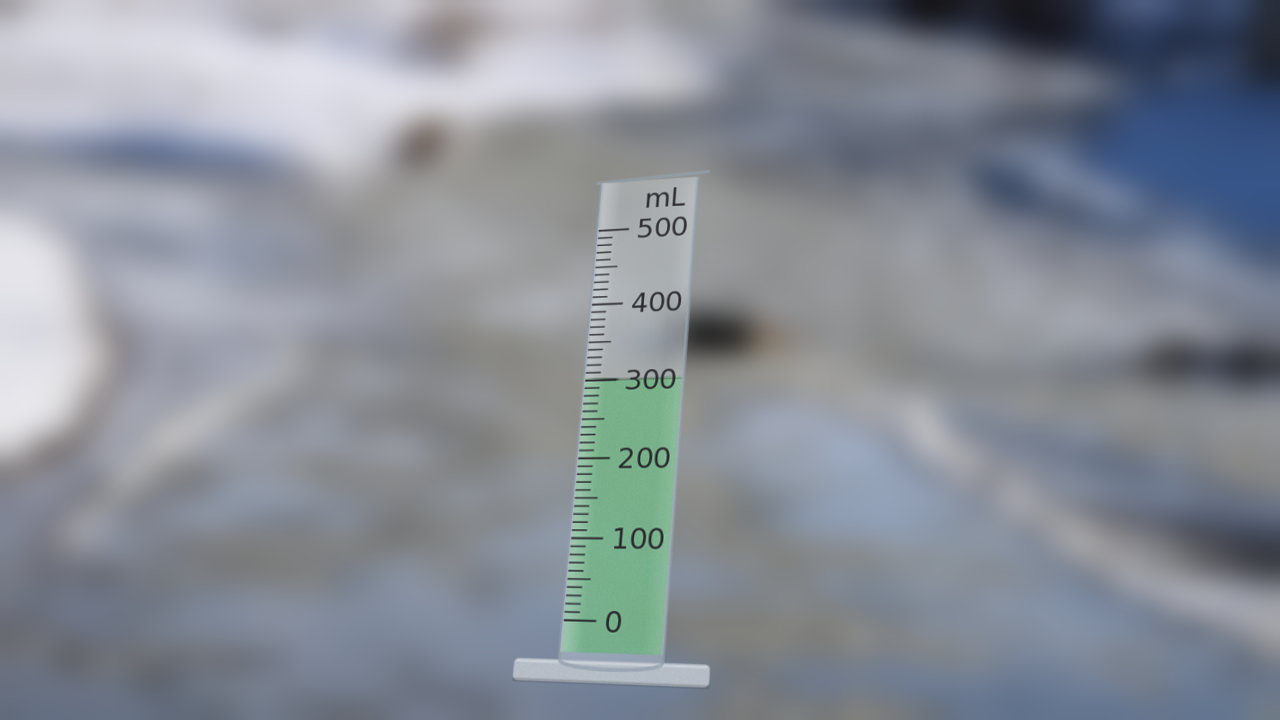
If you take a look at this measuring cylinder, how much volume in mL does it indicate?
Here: 300 mL
